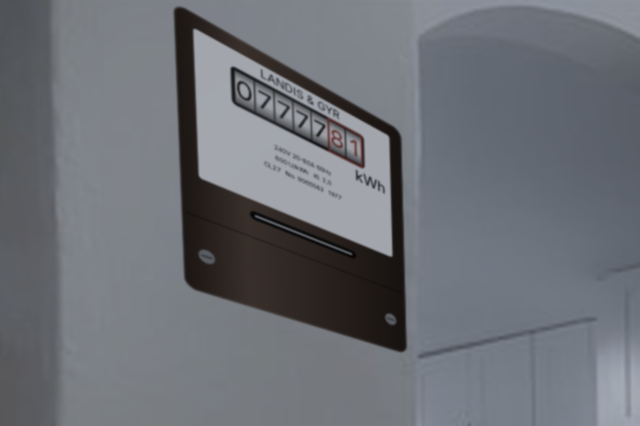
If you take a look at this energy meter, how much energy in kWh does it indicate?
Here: 7777.81 kWh
